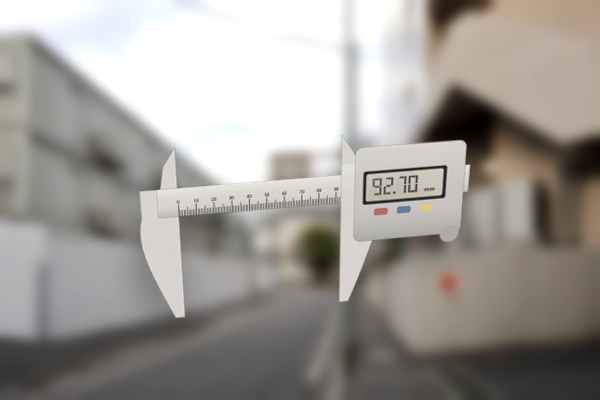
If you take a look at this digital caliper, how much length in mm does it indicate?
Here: 92.70 mm
